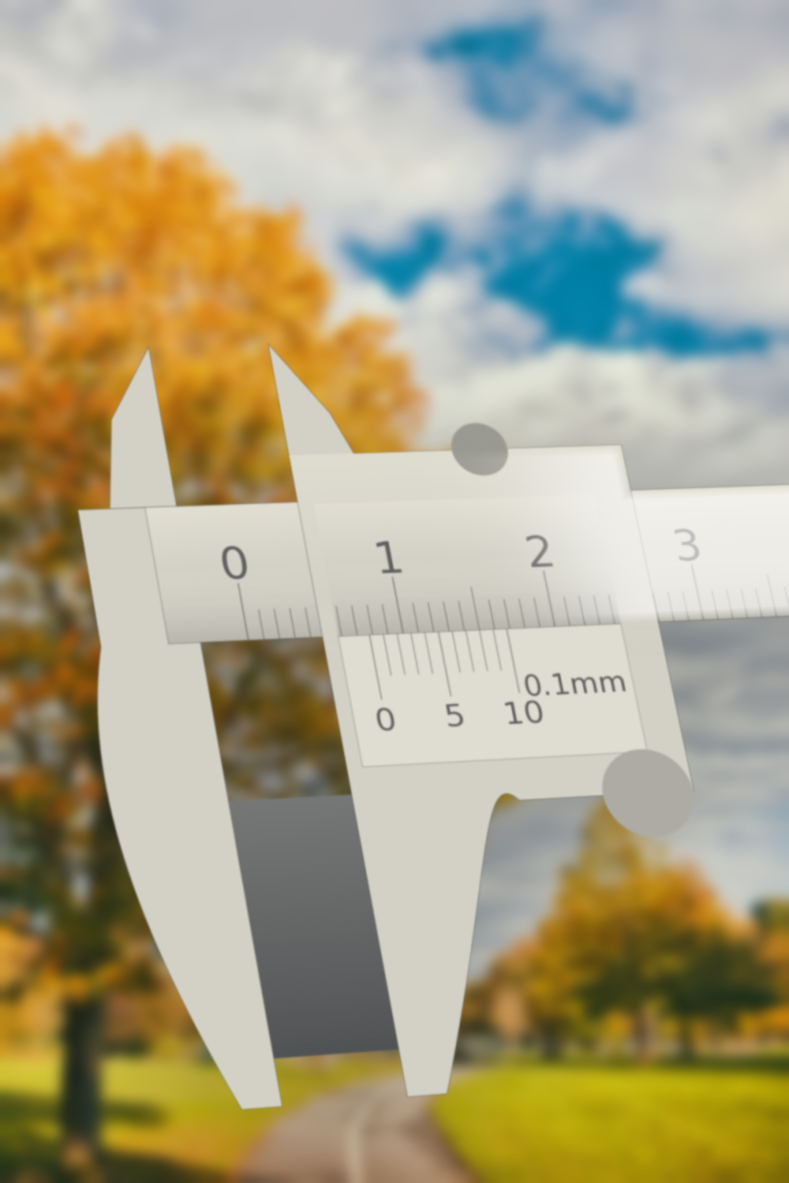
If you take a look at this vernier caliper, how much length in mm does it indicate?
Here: 7.8 mm
